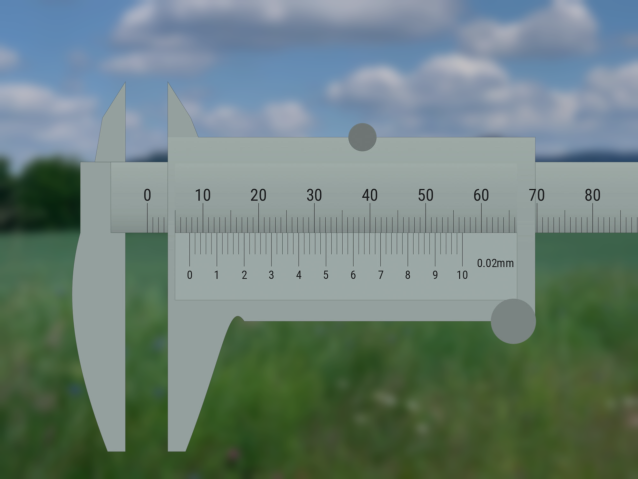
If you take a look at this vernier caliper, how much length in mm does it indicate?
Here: 7.6 mm
